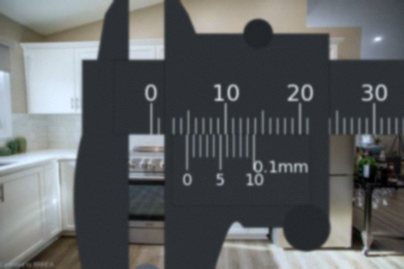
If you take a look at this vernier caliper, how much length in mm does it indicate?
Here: 4.8 mm
